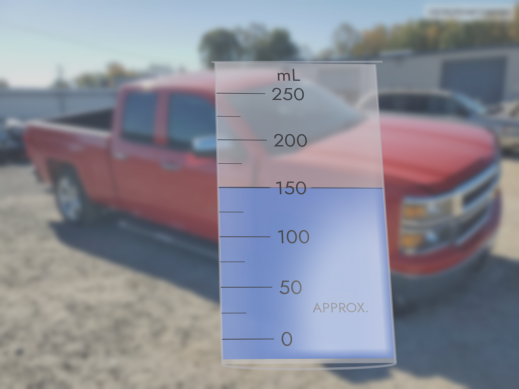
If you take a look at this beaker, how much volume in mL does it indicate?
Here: 150 mL
